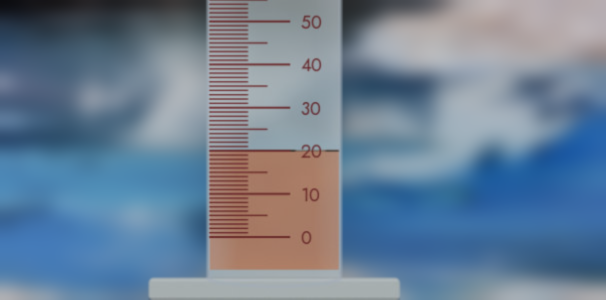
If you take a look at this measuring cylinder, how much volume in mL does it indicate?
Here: 20 mL
